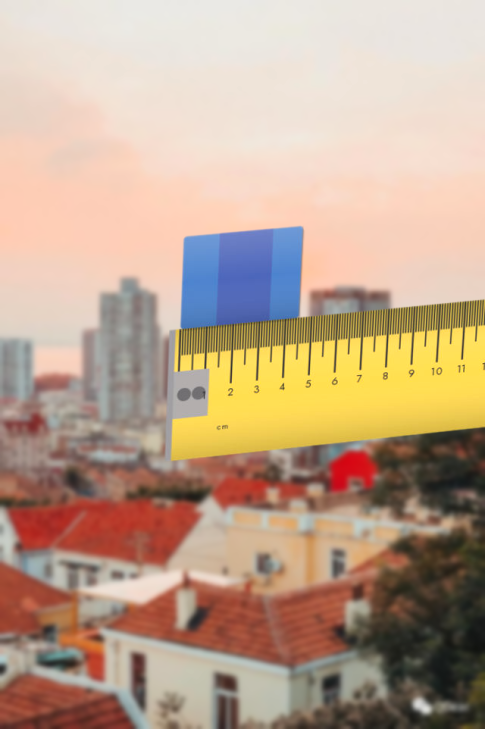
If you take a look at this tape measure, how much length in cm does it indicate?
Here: 4.5 cm
